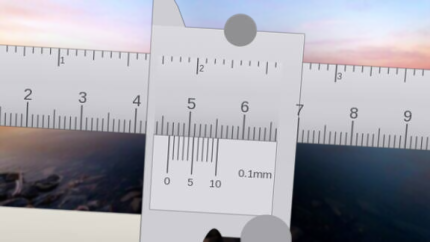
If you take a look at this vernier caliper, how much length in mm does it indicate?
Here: 46.4 mm
